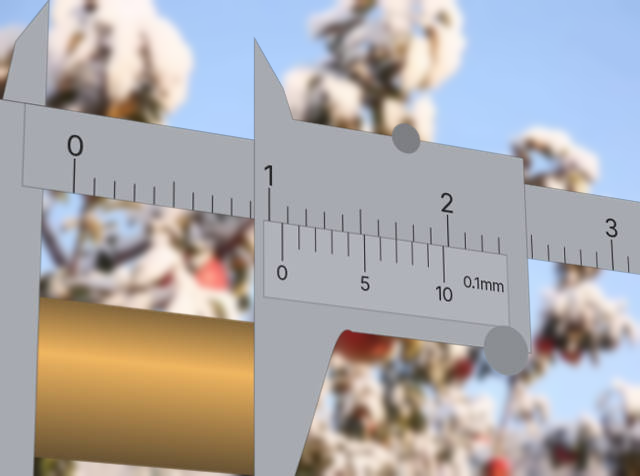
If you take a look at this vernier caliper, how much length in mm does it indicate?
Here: 10.7 mm
